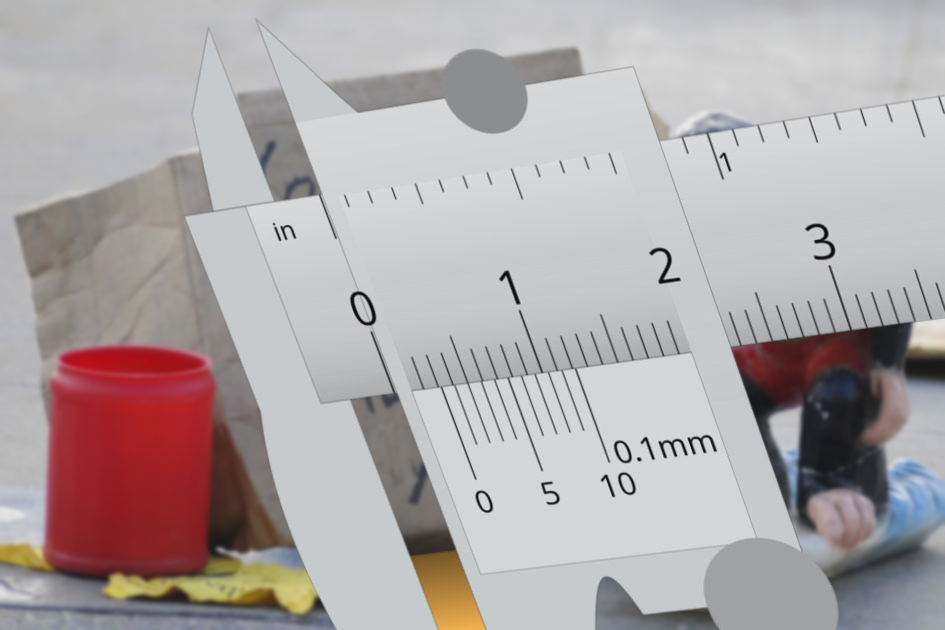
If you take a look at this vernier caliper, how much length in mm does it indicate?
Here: 3.2 mm
